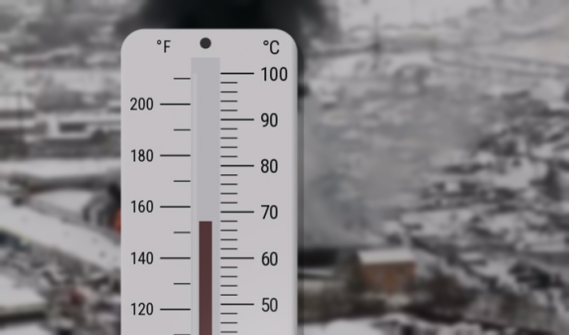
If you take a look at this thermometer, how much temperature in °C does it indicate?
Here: 68 °C
